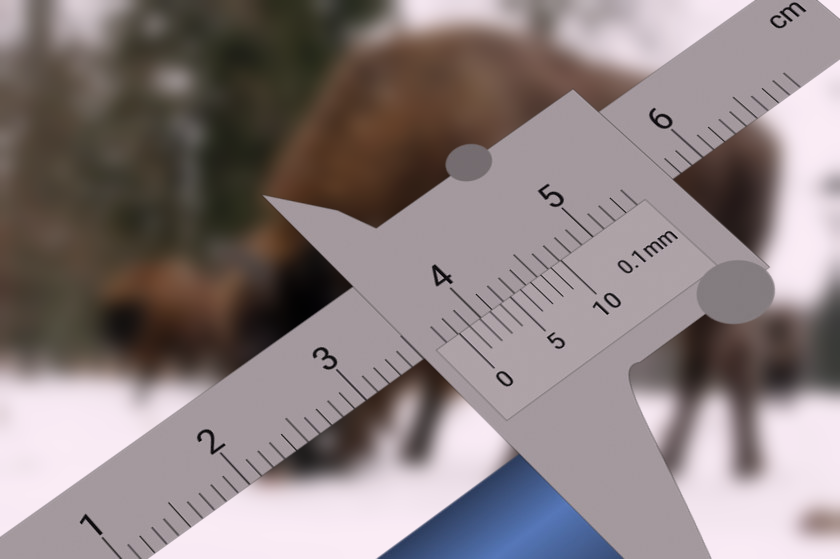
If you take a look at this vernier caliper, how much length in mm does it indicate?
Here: 38.1 mm
